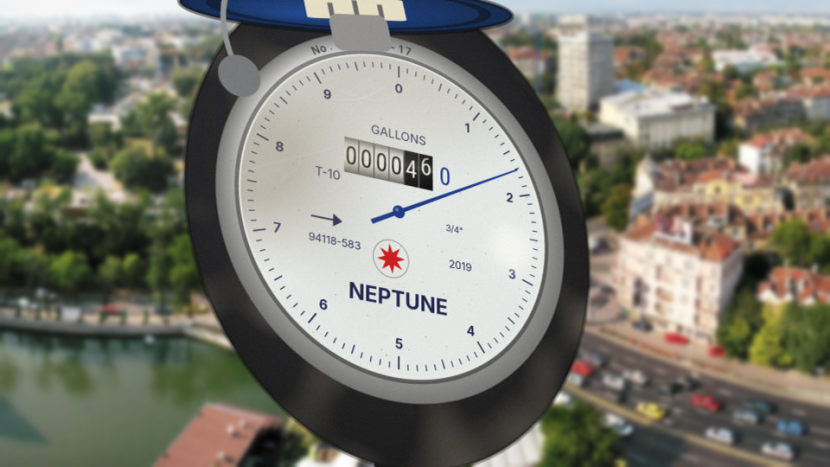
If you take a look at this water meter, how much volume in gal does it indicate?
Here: 461.7 gal
